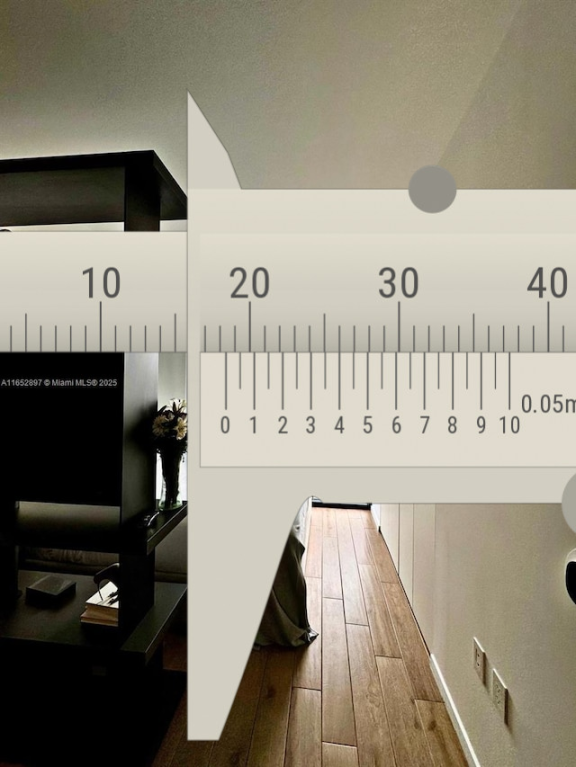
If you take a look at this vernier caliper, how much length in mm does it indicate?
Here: 18.4 mm
